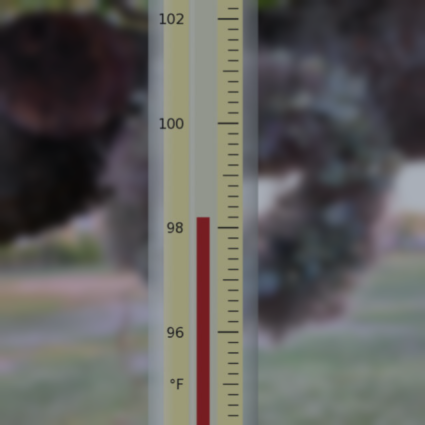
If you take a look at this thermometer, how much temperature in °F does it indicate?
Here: 98.2 °F
